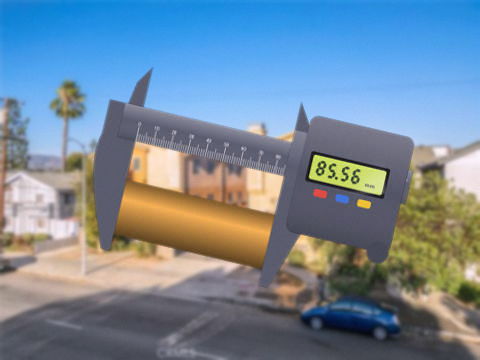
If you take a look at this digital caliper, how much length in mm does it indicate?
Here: 85.56 mm
